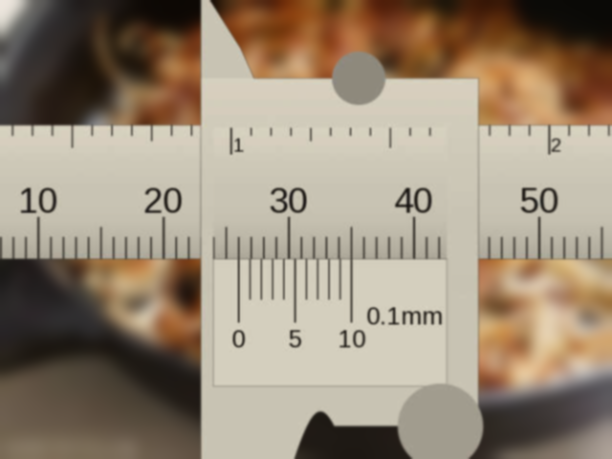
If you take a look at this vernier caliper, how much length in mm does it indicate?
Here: 26.0 mm
